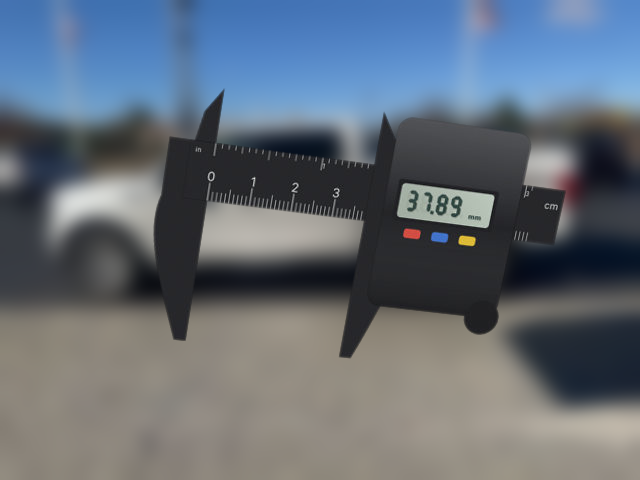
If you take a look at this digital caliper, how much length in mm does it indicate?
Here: 37.89 mm
